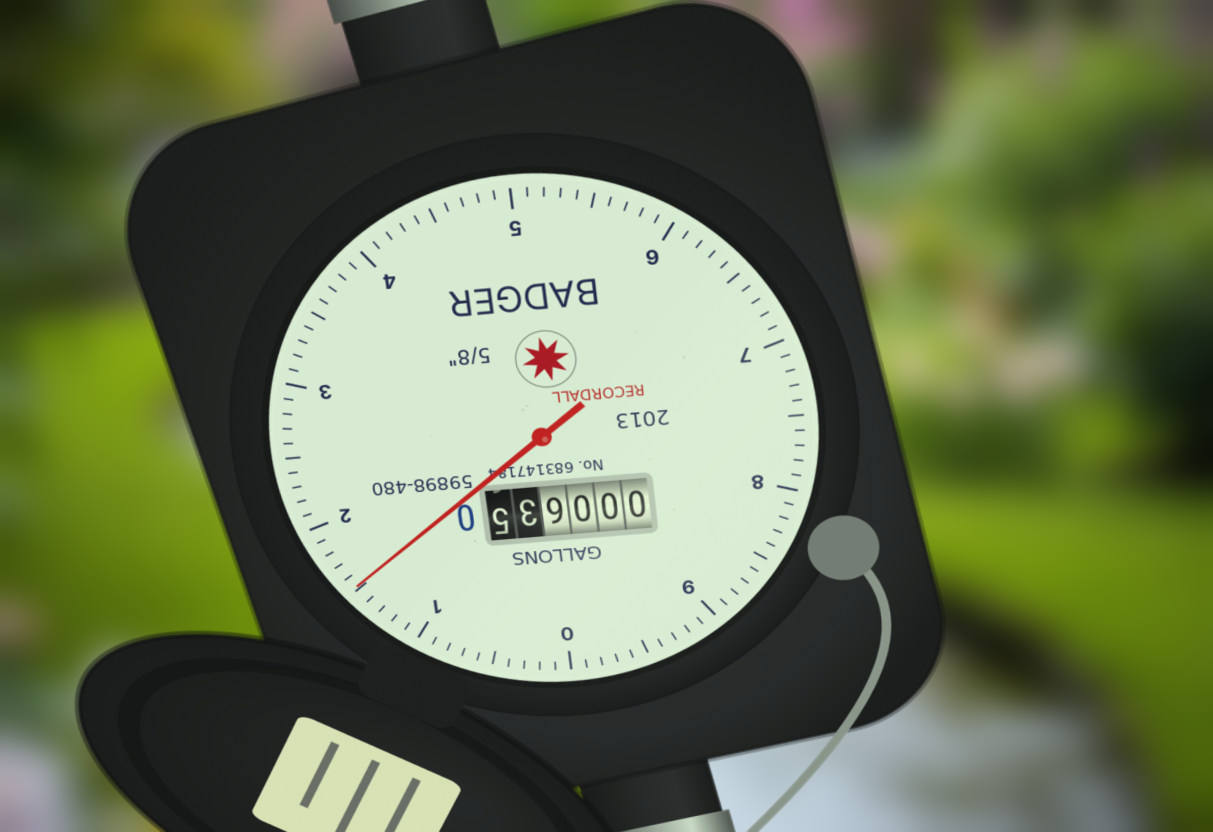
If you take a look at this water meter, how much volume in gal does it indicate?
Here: 6351.5 gal
